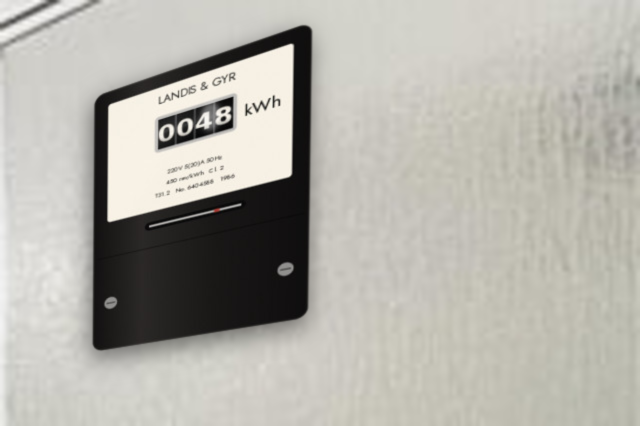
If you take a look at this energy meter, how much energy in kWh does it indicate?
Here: 48 kWh
